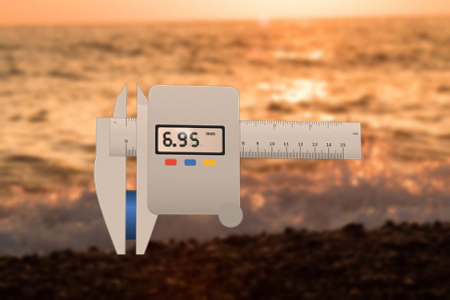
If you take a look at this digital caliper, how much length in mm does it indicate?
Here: 6.95 mm
